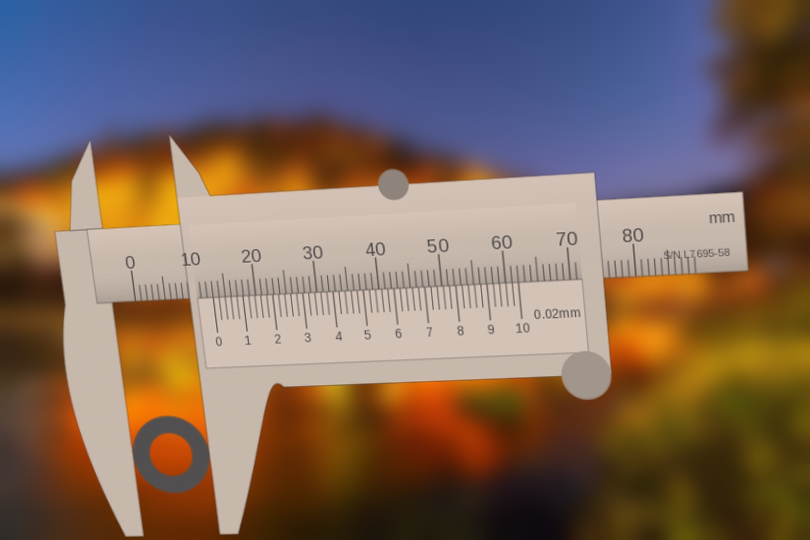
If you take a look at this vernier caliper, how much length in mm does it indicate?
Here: 13.0 mm
